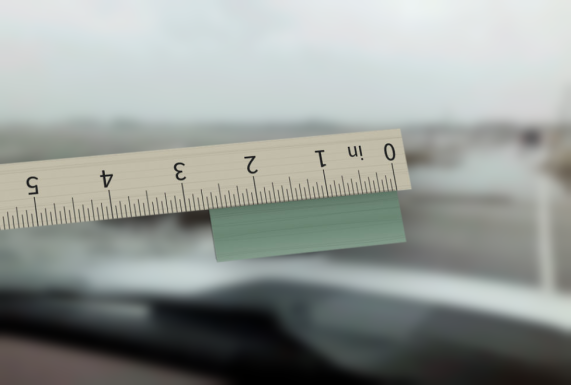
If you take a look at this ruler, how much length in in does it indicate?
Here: 2.6875 in
